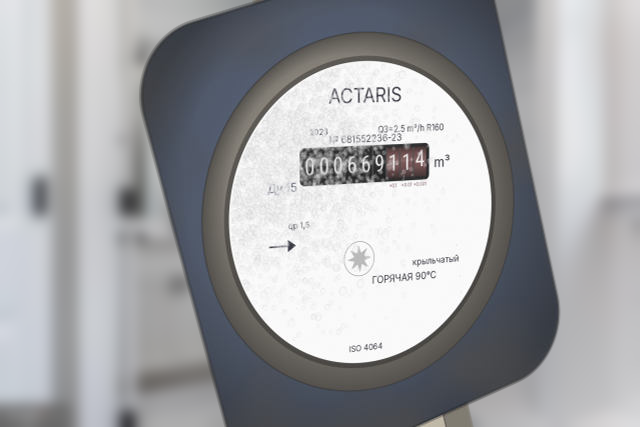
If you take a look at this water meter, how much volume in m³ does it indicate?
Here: 669.114 m³
